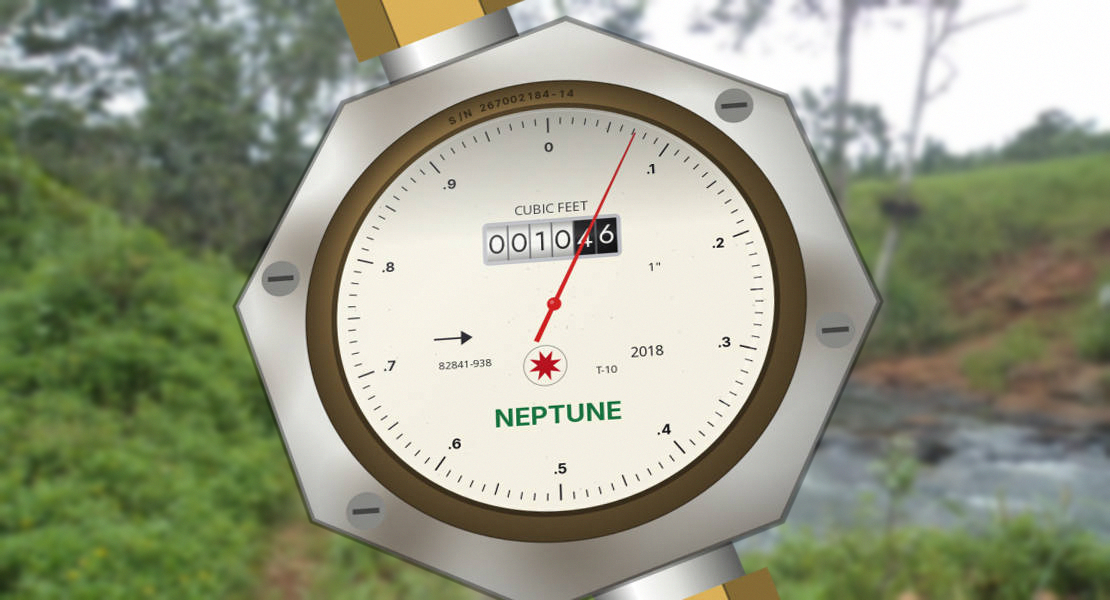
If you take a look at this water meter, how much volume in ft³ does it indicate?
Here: 1046.07 ft³
